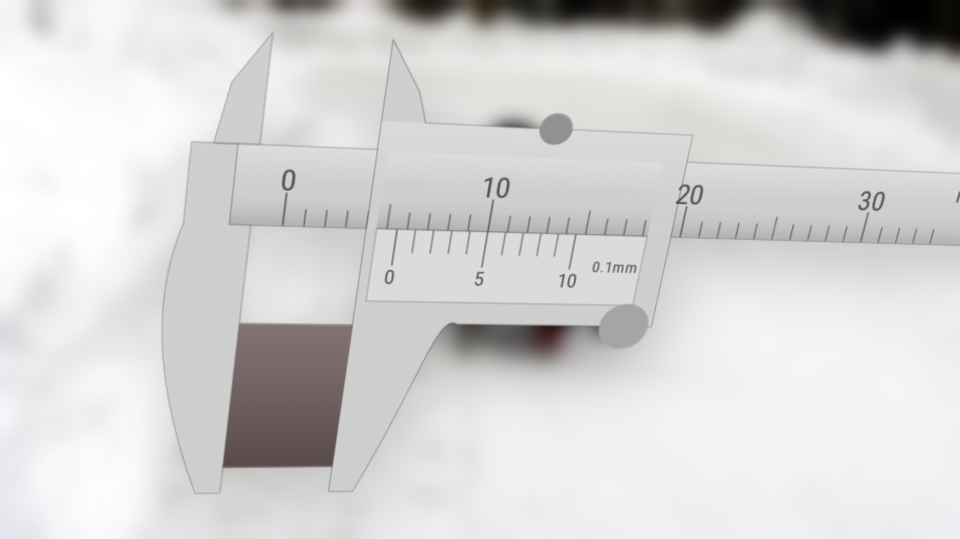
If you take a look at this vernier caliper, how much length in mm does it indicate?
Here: 5.5 mm
